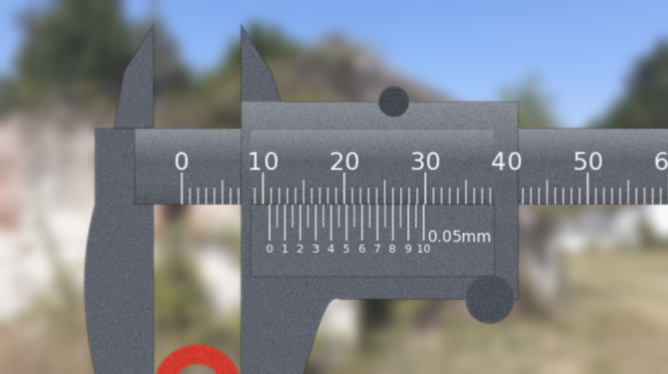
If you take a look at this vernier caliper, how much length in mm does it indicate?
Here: 10.8 mm
